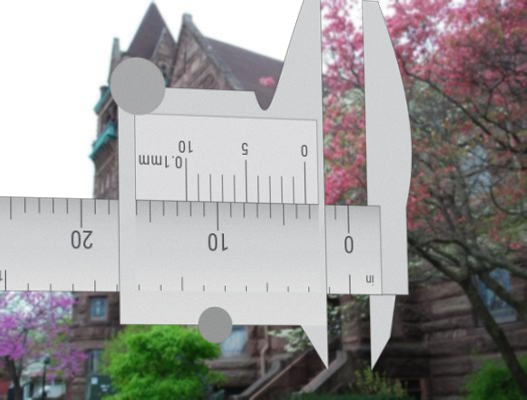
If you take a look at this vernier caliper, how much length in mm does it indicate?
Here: 3.3 mm
